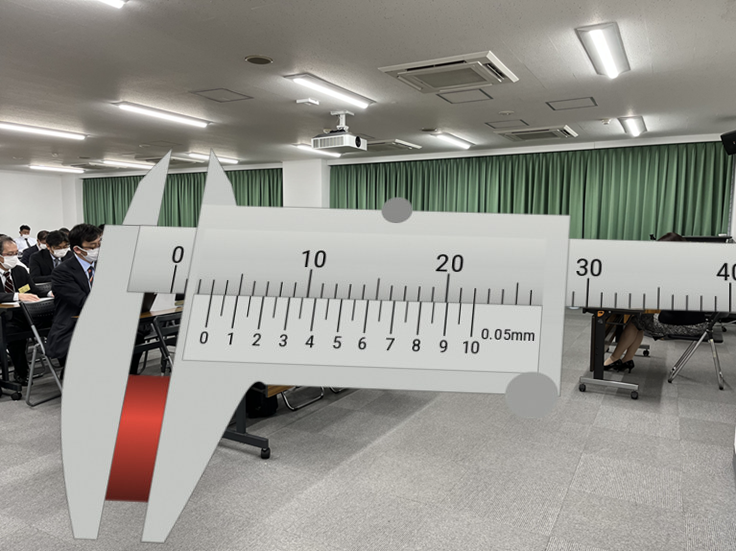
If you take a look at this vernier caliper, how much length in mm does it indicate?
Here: 3.0 mm
